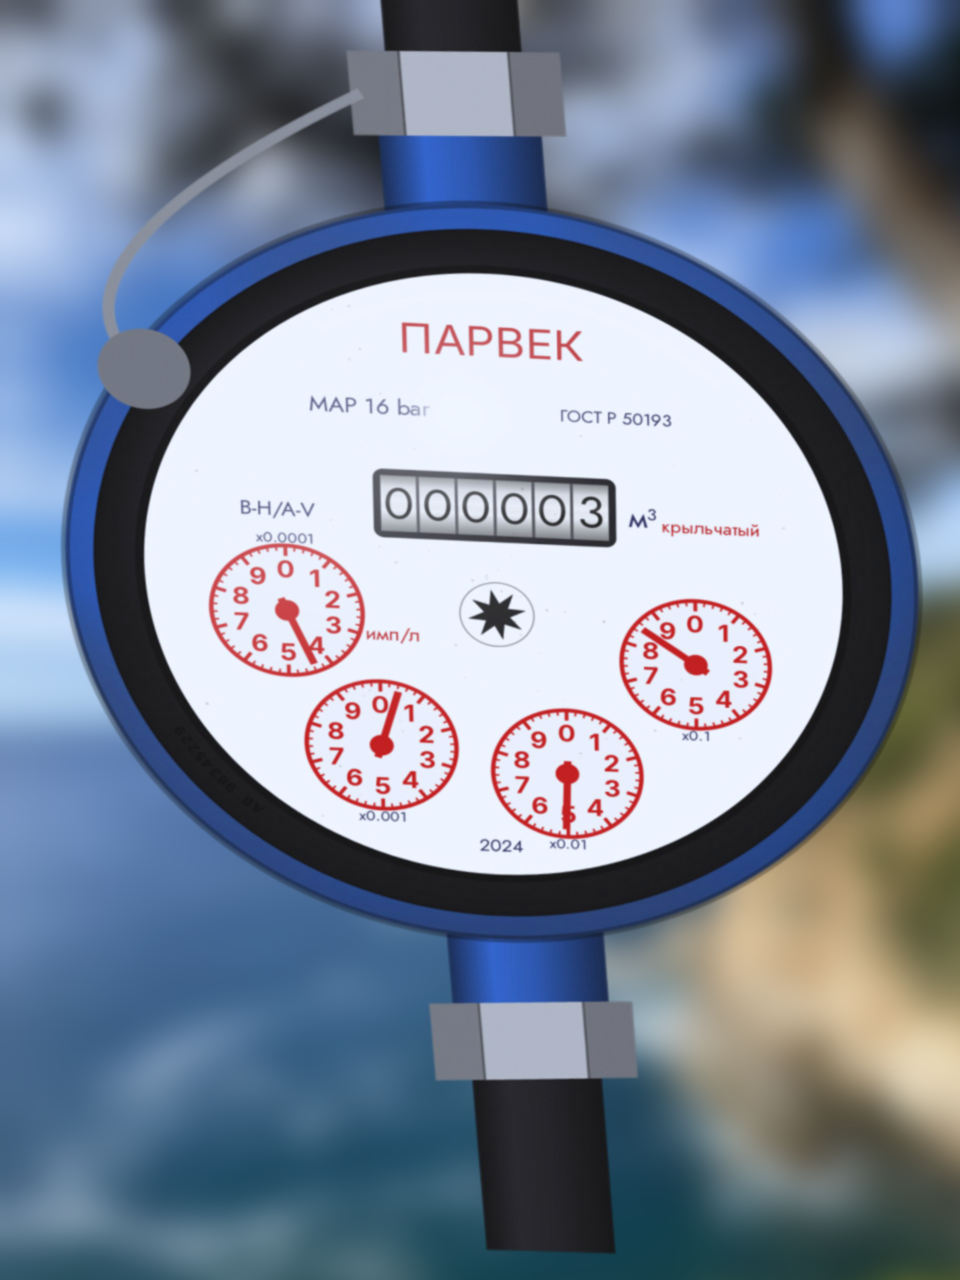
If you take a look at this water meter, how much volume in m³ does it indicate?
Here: 3.8504 m³
